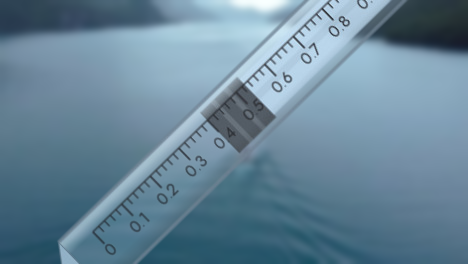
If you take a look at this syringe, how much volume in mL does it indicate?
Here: 0.4 mL
